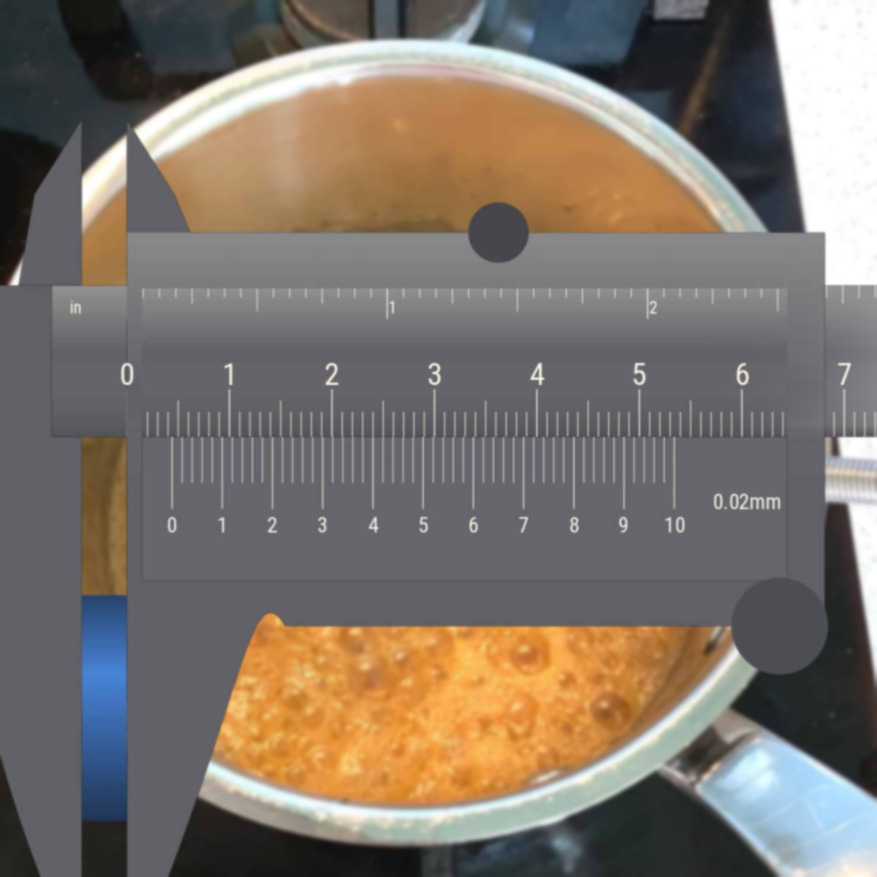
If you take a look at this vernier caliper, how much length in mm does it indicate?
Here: 4.4 mm
